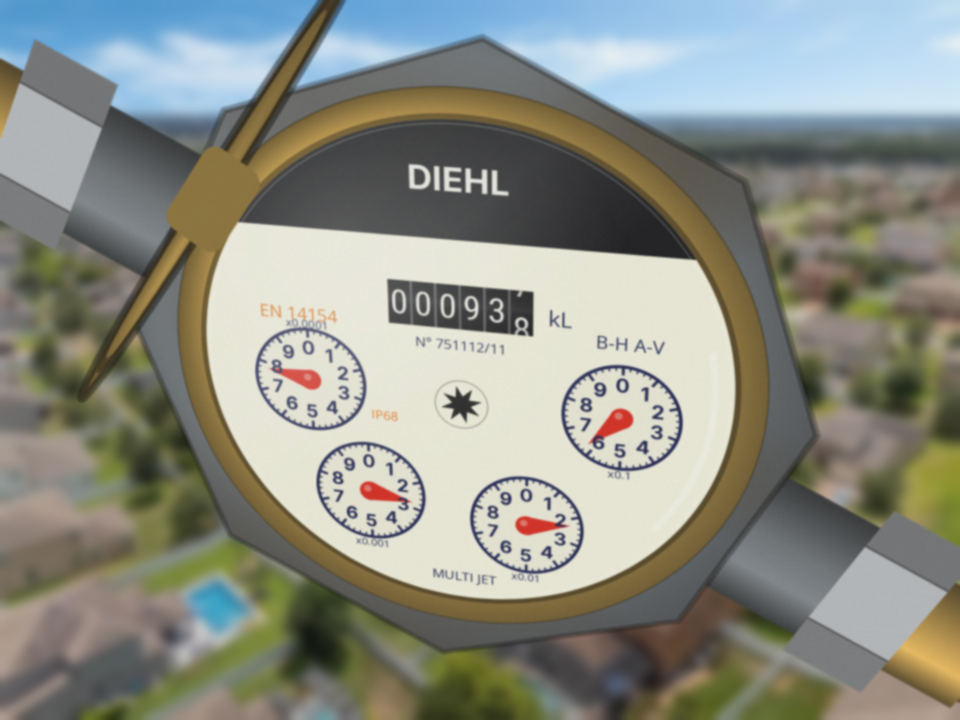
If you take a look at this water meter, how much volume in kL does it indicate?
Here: 937.6227 kL
